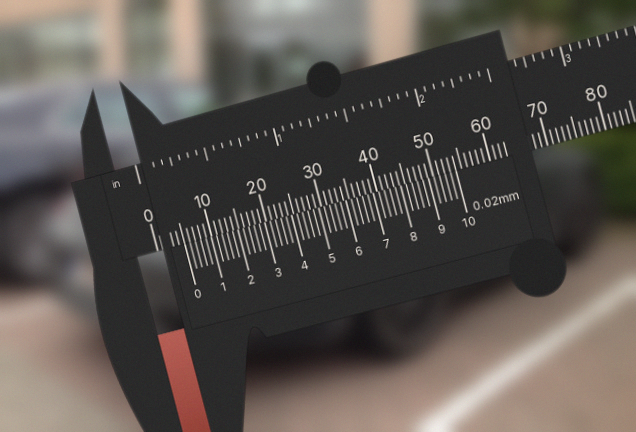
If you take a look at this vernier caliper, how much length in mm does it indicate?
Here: 5.0 mm
